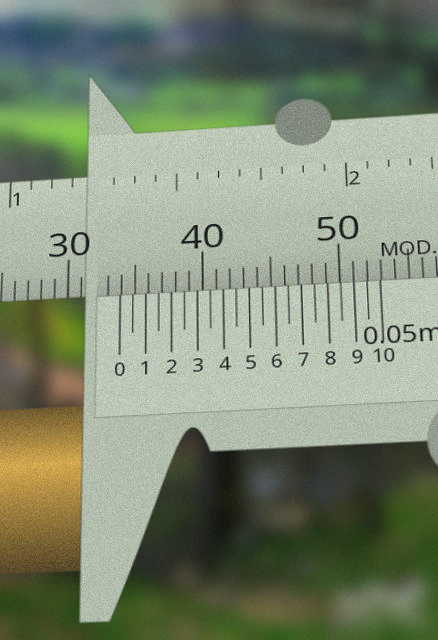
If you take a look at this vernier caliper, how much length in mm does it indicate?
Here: 33.9 mm
